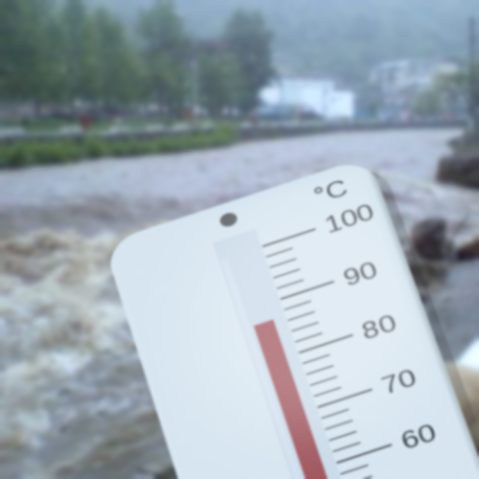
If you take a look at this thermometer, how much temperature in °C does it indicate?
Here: 87 °C
